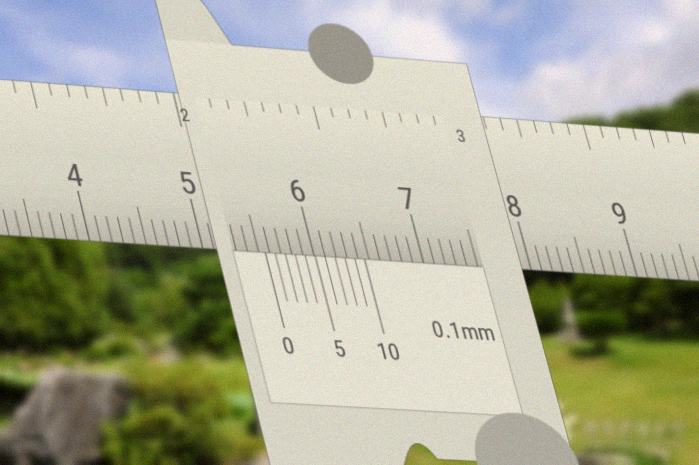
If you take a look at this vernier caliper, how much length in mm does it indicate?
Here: 55.6 mm
